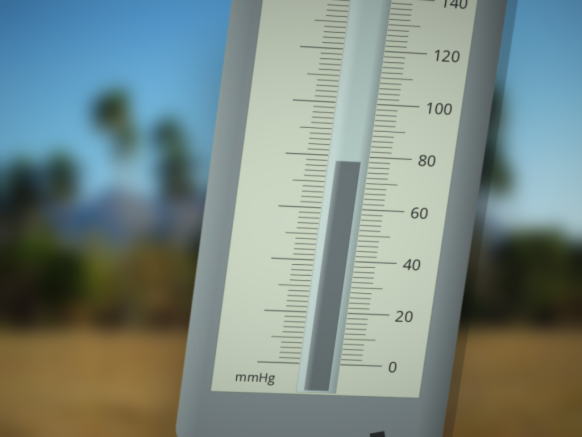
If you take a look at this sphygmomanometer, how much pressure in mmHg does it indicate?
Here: 78 mmHg
